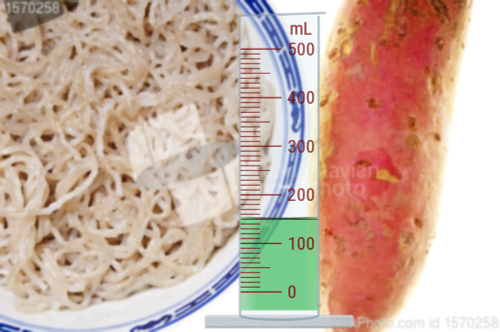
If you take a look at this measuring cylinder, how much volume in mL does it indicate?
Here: 150 mL
